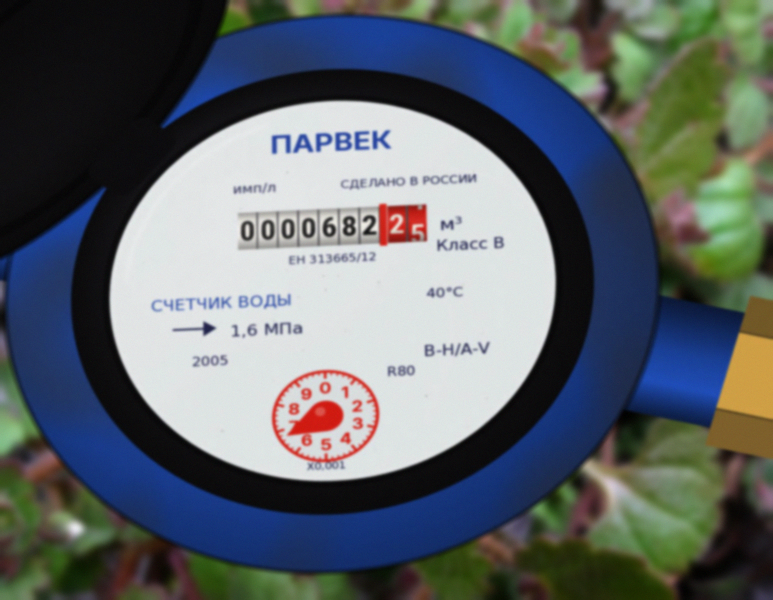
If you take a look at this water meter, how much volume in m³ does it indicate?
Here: 682.246 m³
